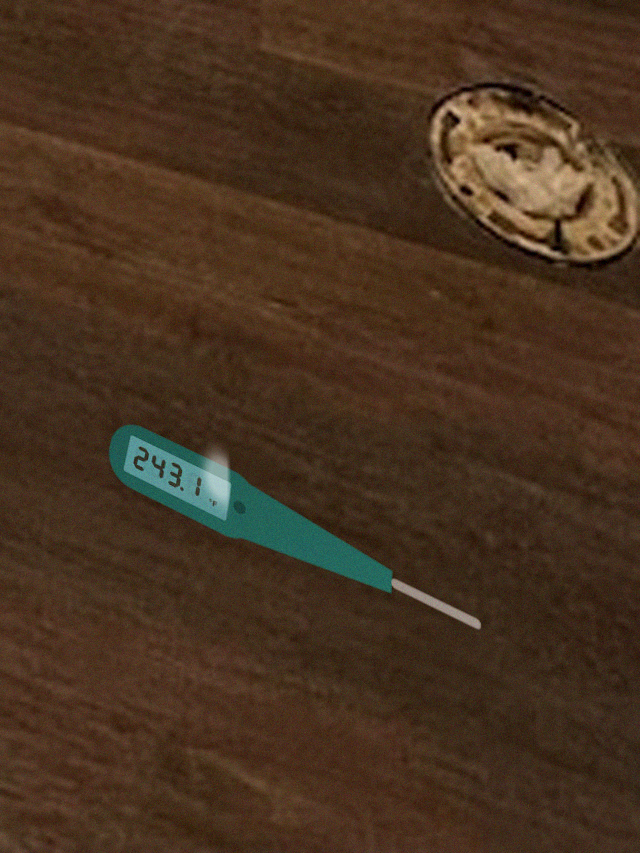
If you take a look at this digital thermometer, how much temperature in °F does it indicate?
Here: 243.1 °F
